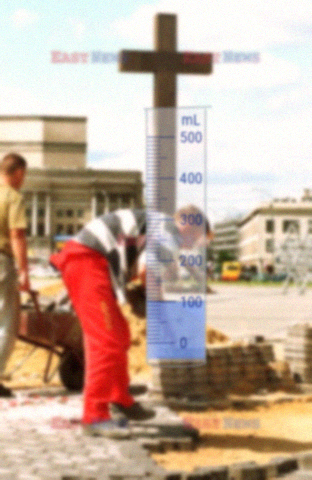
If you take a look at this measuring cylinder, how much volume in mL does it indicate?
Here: 100 mL
